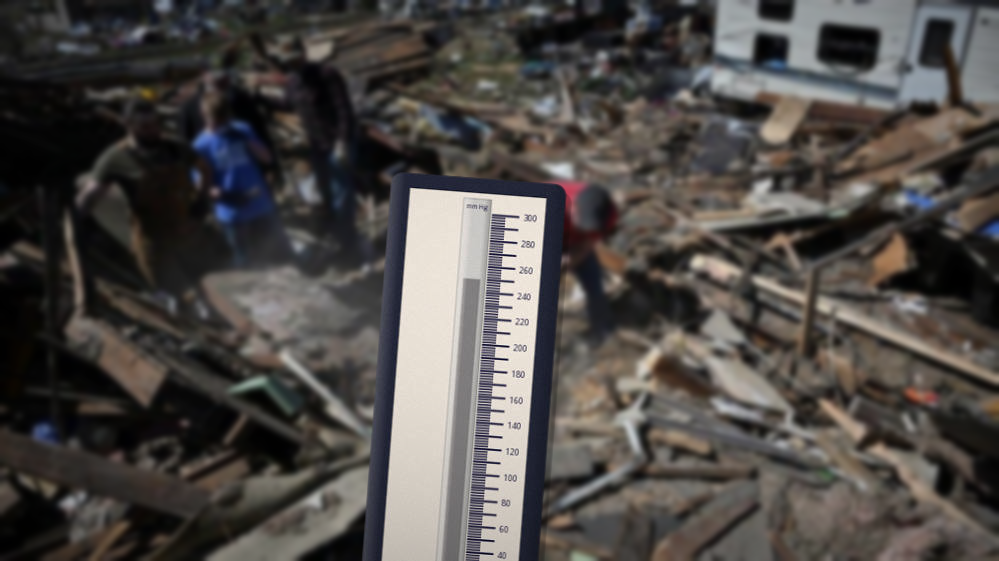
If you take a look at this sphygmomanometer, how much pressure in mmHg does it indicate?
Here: 250 mmHg
